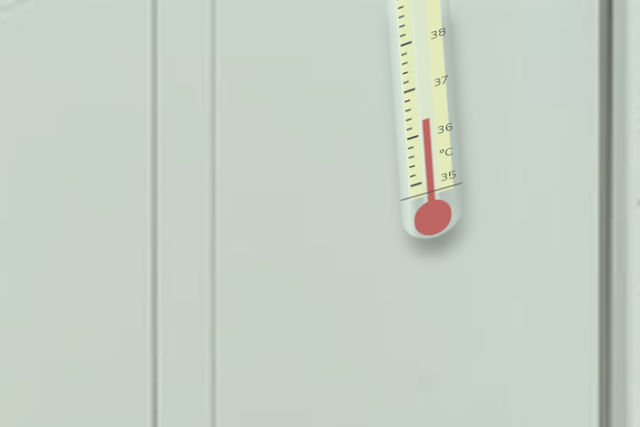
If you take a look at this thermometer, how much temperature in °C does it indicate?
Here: 36.3 °C
